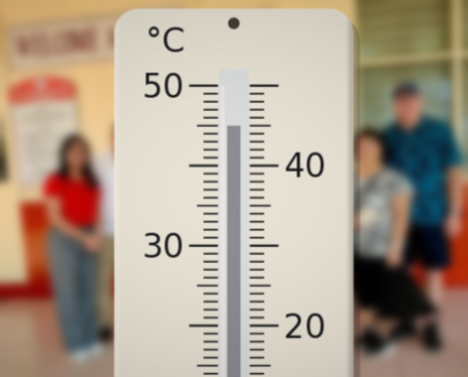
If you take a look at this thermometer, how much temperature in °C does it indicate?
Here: 45 °C
